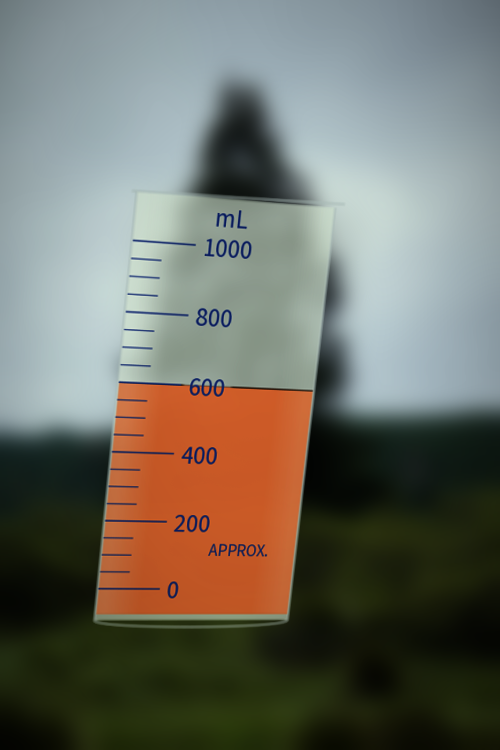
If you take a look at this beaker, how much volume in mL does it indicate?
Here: 600 mL
